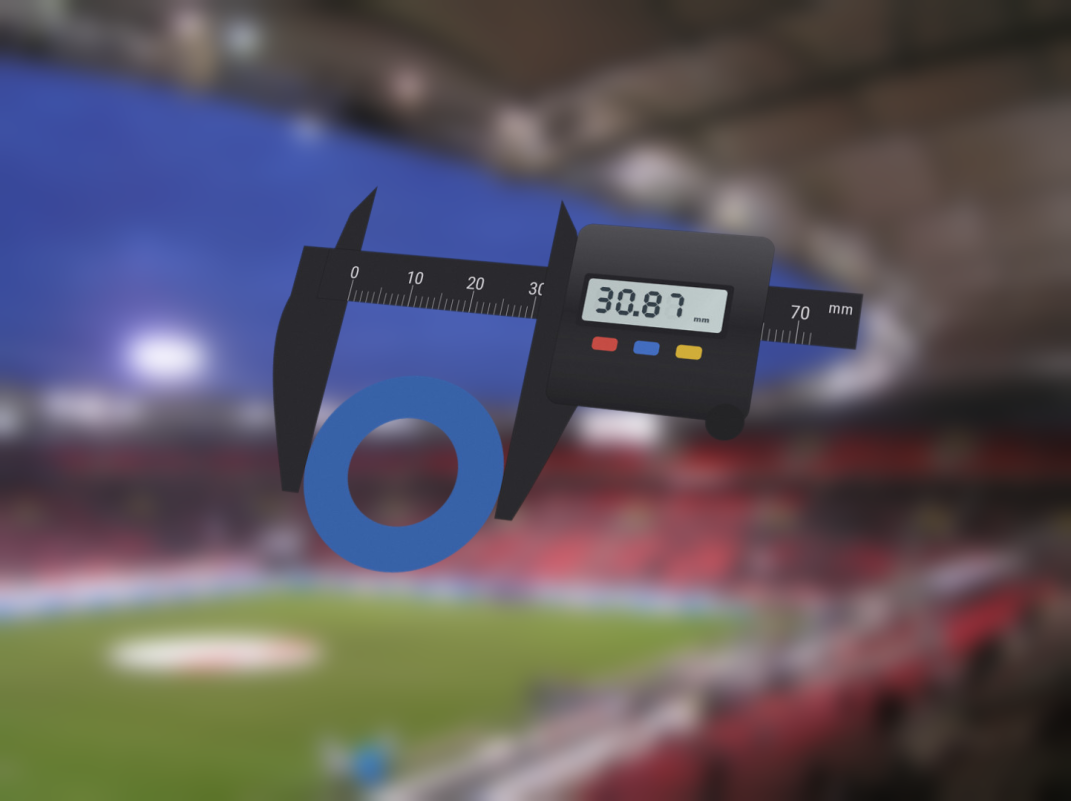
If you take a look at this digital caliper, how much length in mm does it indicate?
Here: 30.87 mm
